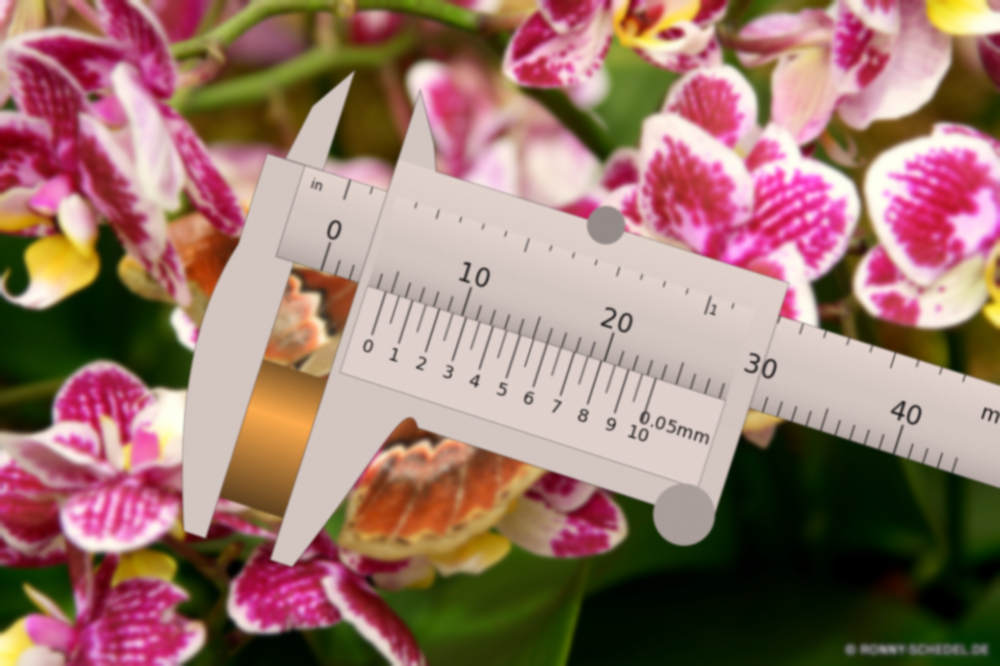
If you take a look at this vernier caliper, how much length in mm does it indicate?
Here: 4.6 mm
